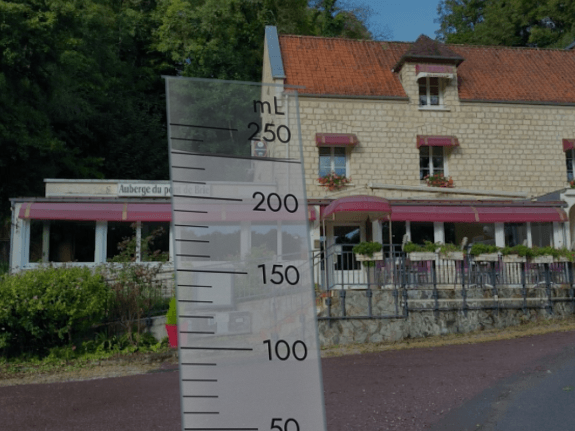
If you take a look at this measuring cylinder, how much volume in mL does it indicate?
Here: 230 mL
